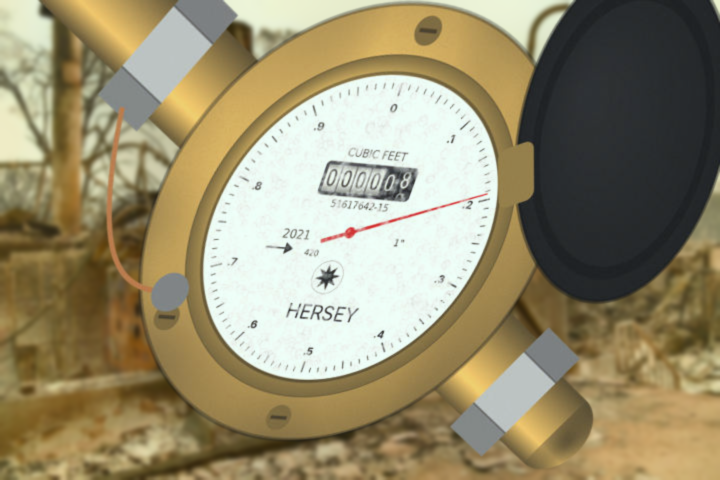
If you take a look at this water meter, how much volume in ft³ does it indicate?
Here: 8.19 ft³
